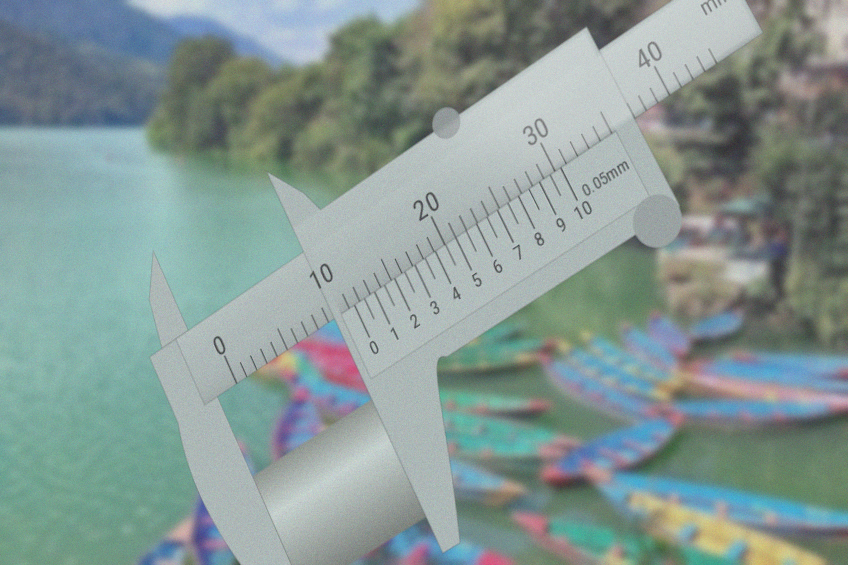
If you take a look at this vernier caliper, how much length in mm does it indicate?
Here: 11.5 mm
